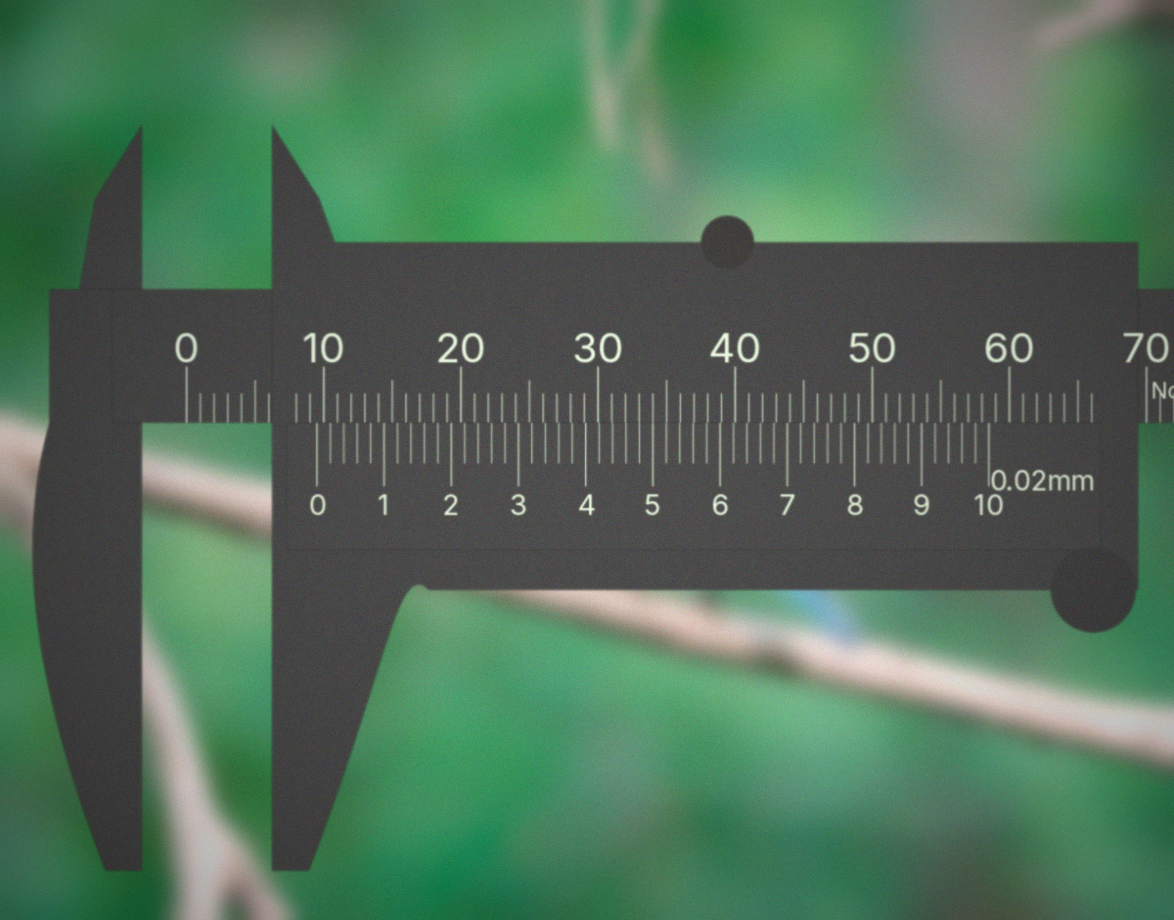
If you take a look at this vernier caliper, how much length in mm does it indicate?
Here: 9.5 mm
